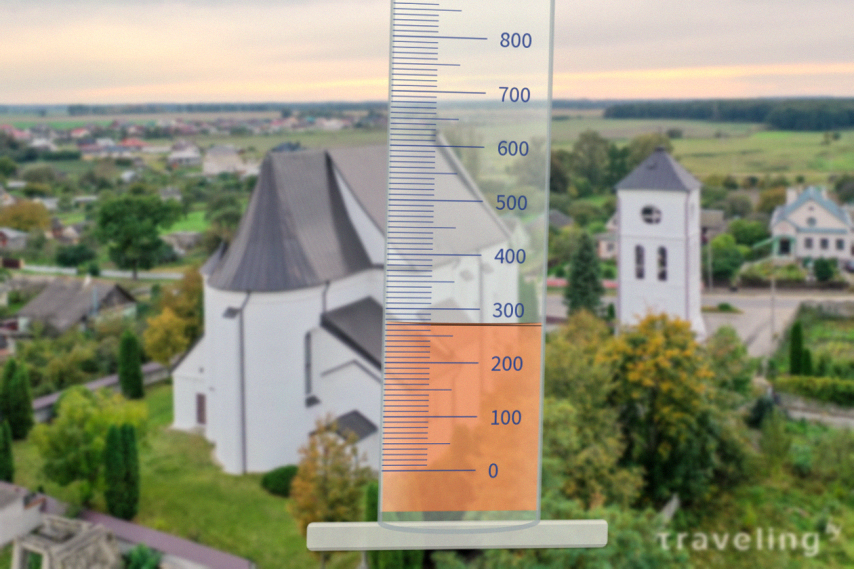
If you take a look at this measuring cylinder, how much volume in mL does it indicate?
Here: 270 mL
